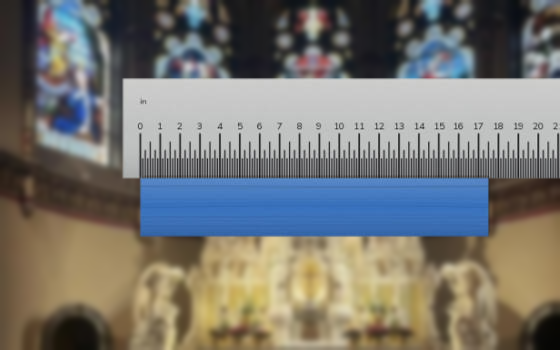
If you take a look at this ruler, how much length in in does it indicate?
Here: 17.5 in
